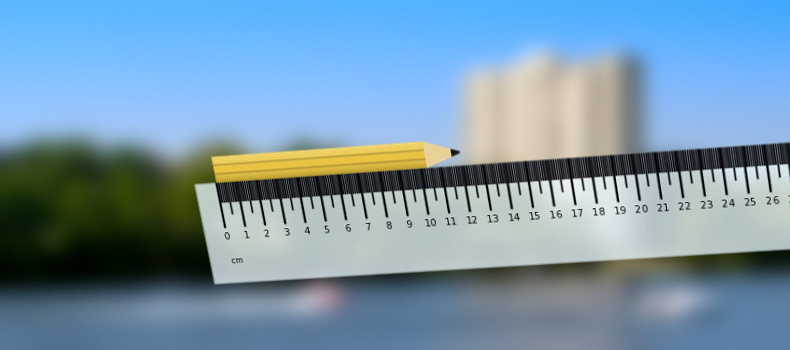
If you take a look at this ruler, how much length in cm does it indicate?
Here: 12 cm
